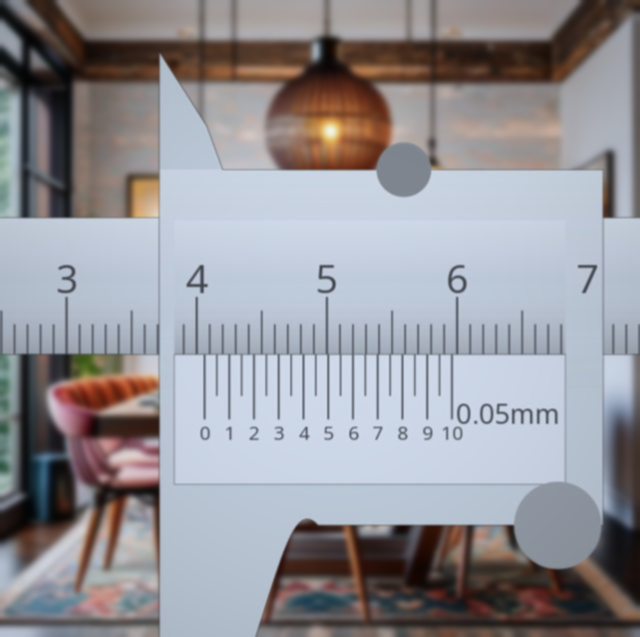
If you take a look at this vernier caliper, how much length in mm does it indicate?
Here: 40.6 mm
